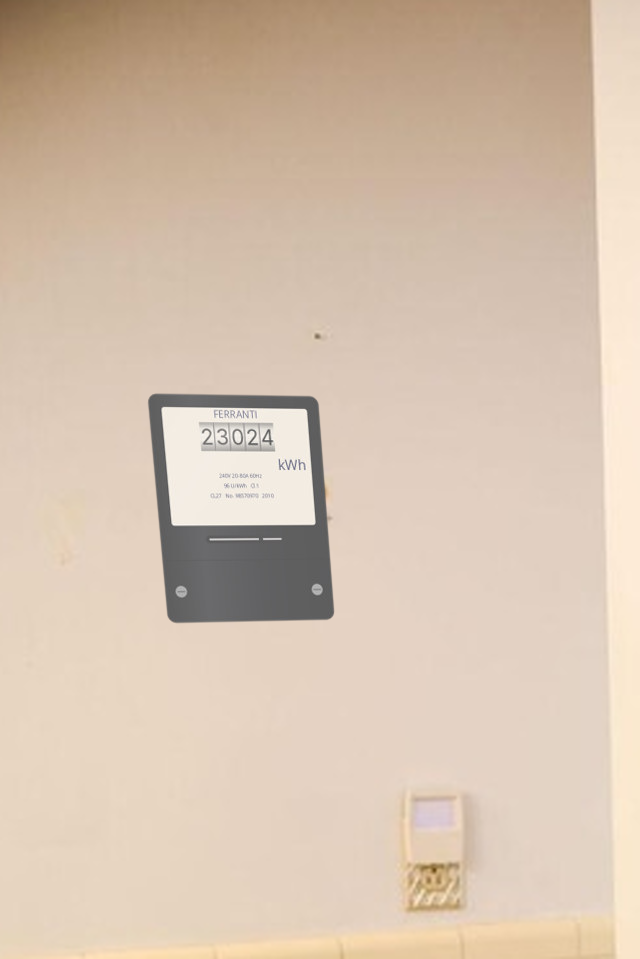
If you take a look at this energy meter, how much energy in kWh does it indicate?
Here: 23024 kWh
